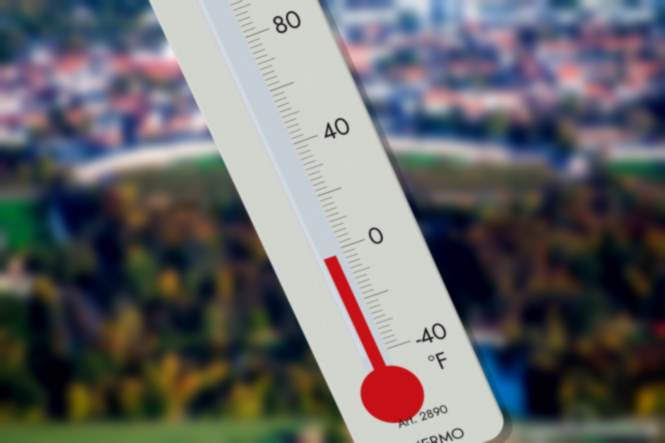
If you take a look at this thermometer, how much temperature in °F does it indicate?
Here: -2 °F
